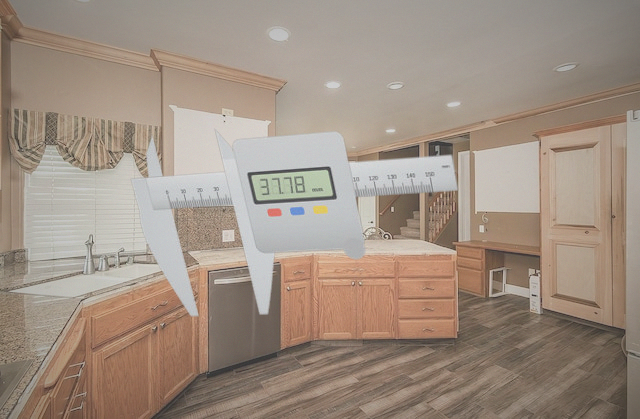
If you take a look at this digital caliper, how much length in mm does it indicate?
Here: 37.78 mm
